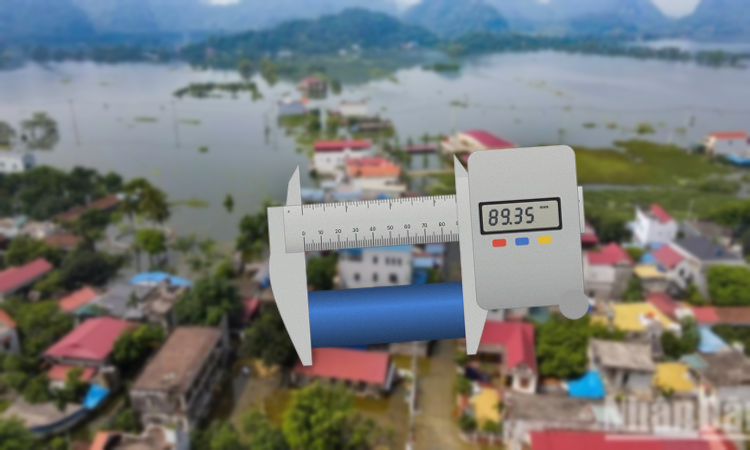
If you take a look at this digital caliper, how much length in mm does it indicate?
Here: 89.35 mm
